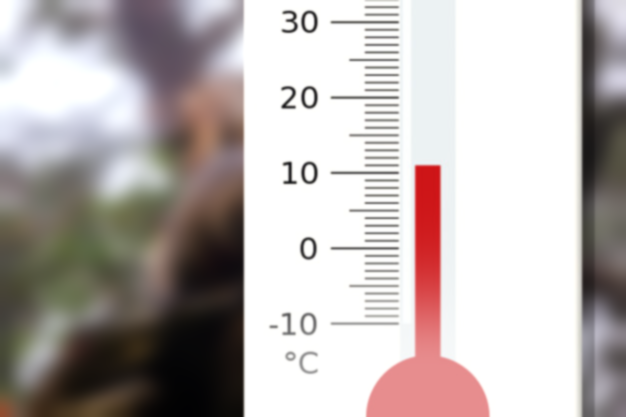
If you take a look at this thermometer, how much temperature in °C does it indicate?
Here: 11 °C
